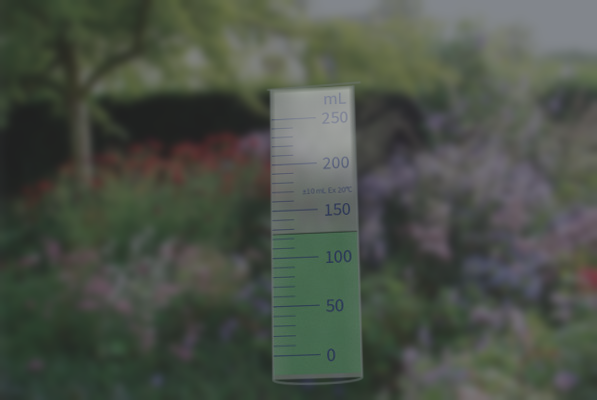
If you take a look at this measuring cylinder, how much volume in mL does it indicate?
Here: 125 mL
